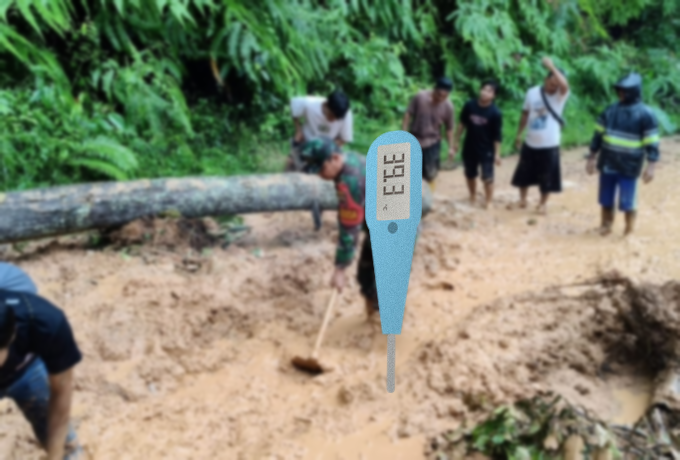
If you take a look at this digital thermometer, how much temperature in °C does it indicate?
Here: 39.3 °C
